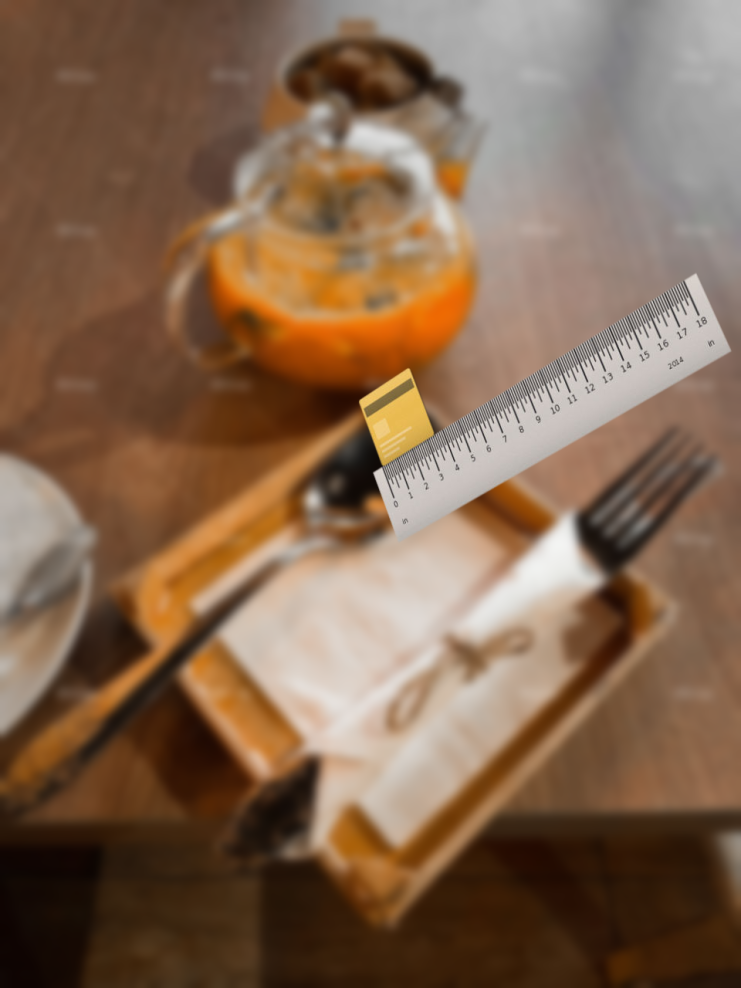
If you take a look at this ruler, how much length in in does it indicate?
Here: 3.5 in
